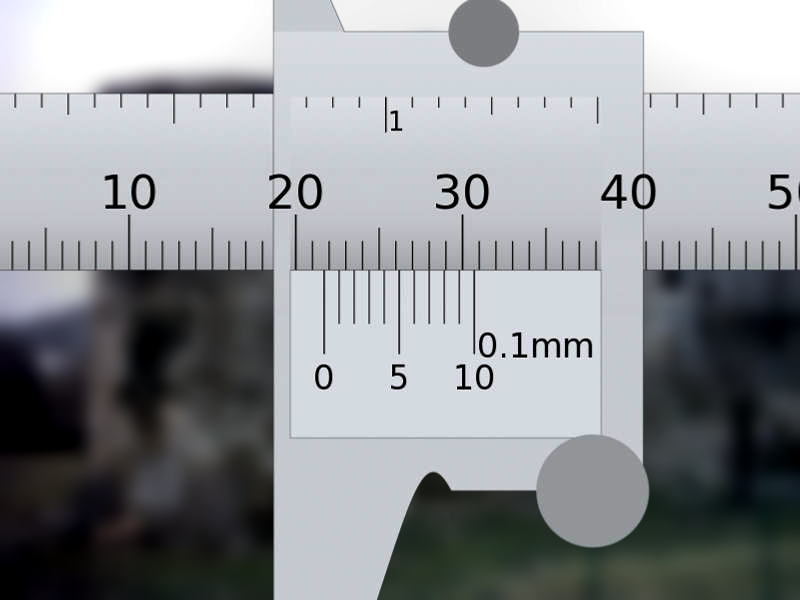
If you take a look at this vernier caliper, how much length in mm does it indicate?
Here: 21.7 mm
